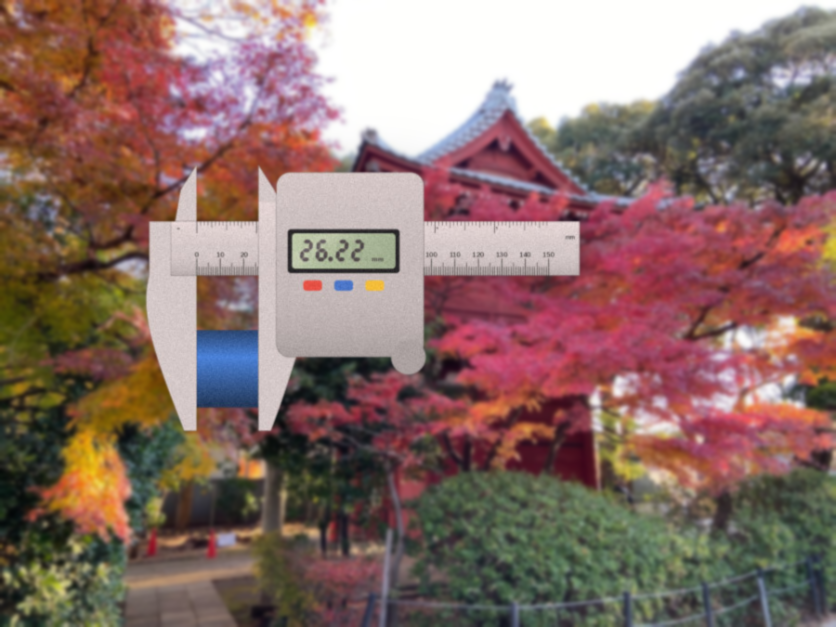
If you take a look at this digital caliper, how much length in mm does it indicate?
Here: 26.22 mm
